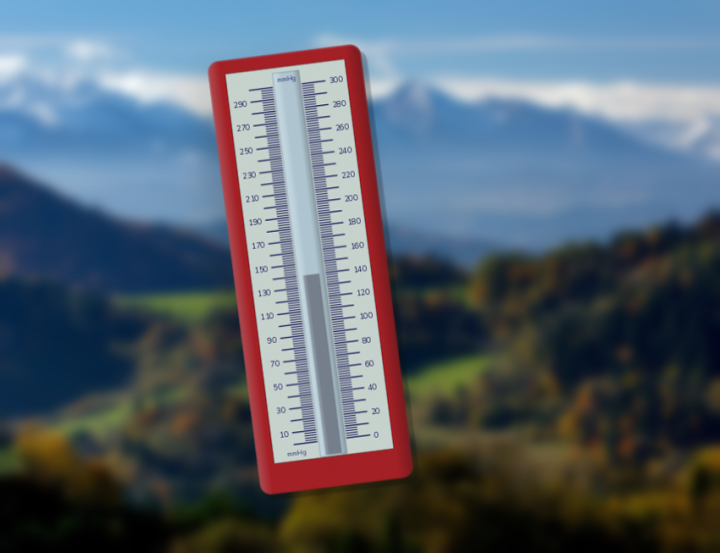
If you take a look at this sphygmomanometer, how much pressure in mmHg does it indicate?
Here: 140 mmHg
